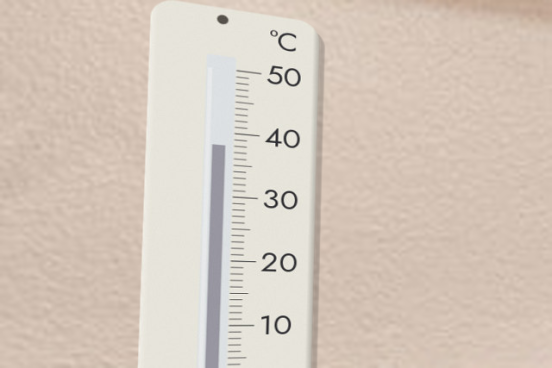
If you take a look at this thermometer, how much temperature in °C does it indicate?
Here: 38 °C
